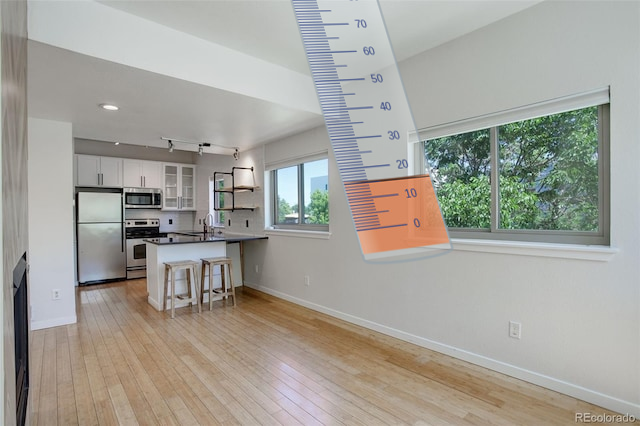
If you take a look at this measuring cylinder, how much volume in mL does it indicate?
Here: 15 mL
